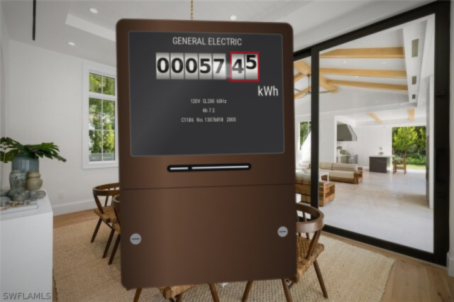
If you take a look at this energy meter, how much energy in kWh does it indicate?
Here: 57.45 kWh
